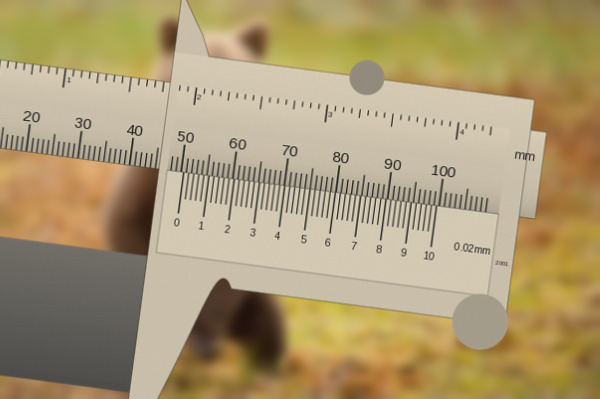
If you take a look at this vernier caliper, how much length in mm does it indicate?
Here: 50.5 mm
